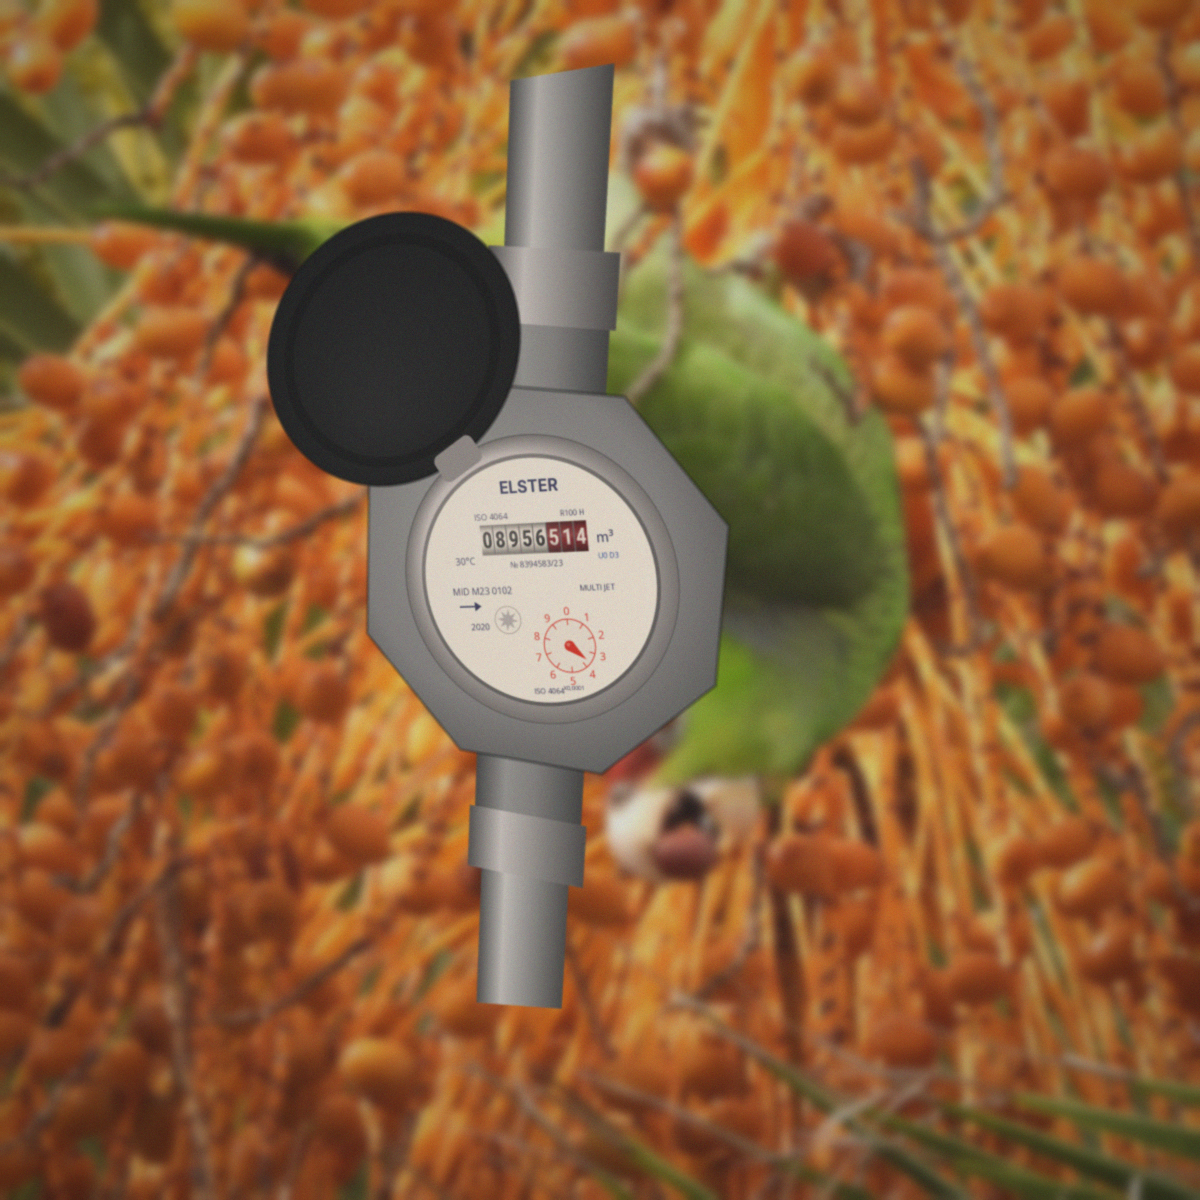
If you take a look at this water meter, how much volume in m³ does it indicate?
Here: 8956.5143 m³
